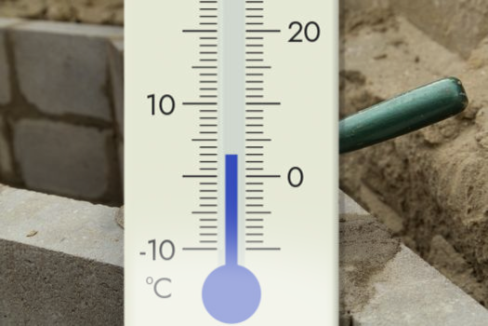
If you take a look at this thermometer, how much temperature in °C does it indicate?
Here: 3 °C
